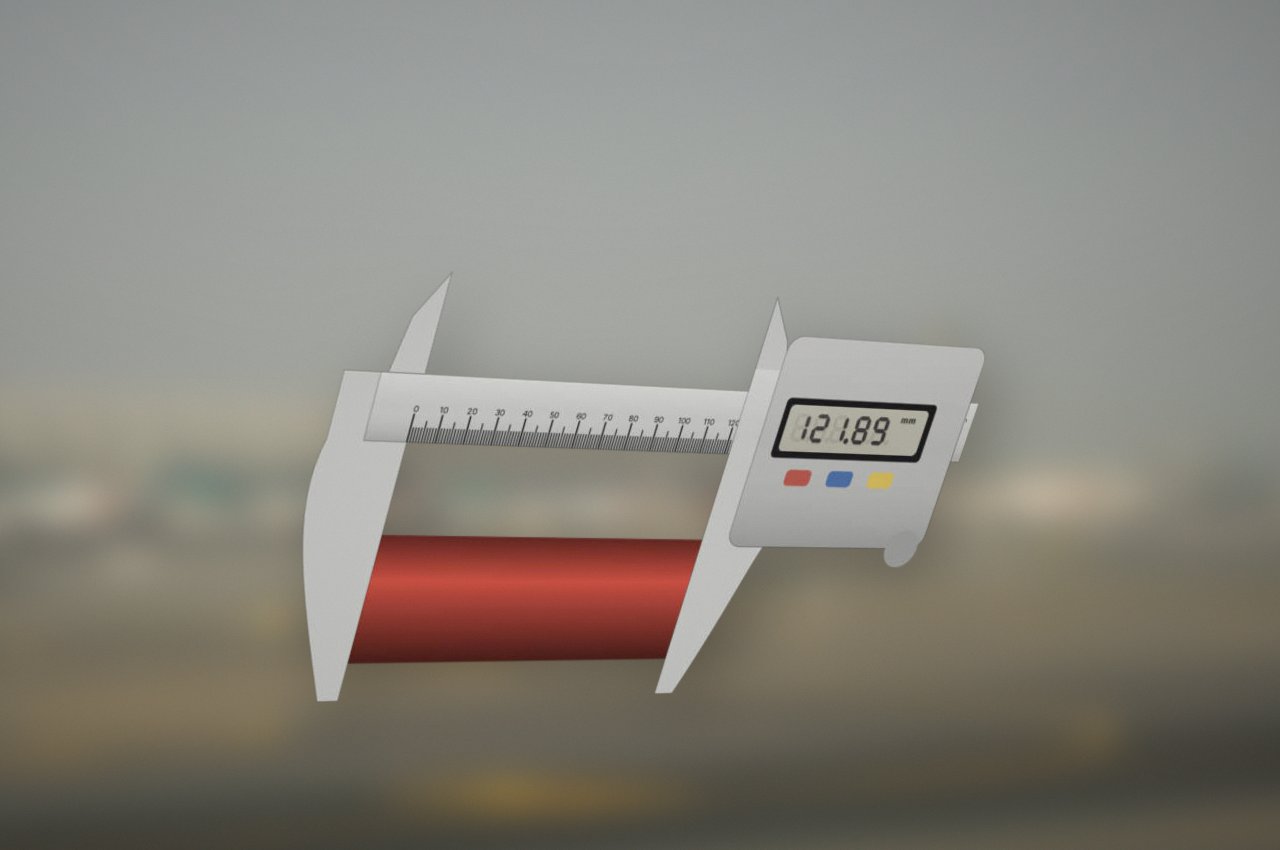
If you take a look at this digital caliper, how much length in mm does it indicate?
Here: 121.89 mm
